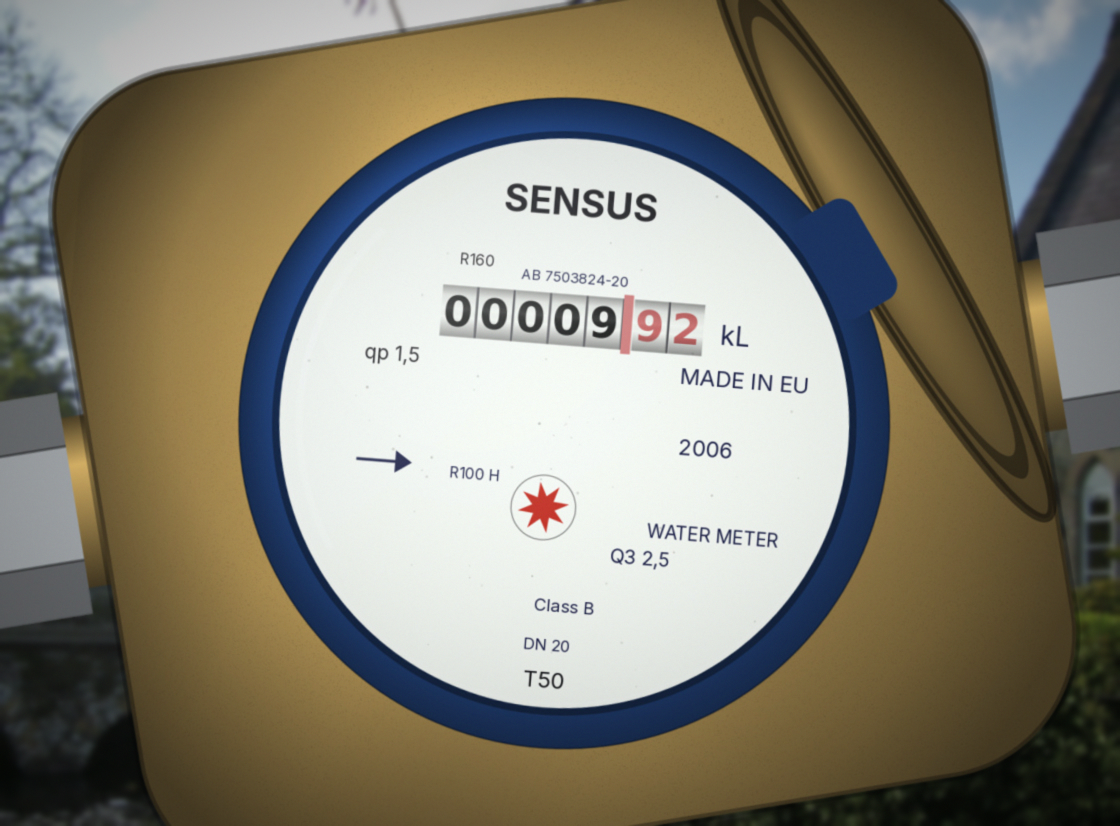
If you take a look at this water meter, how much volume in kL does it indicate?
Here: 9.92 kL
